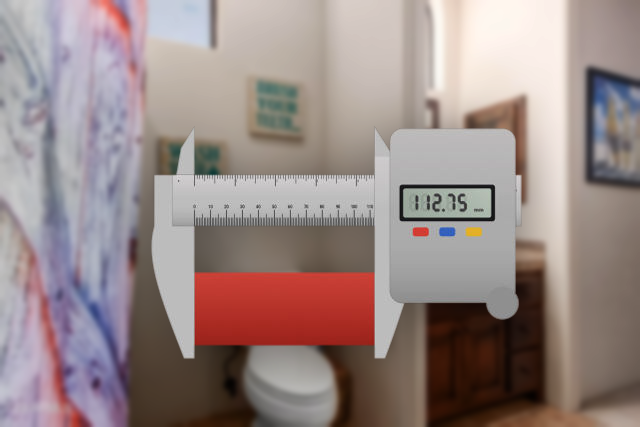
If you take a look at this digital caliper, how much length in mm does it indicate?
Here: 112.75 mm
